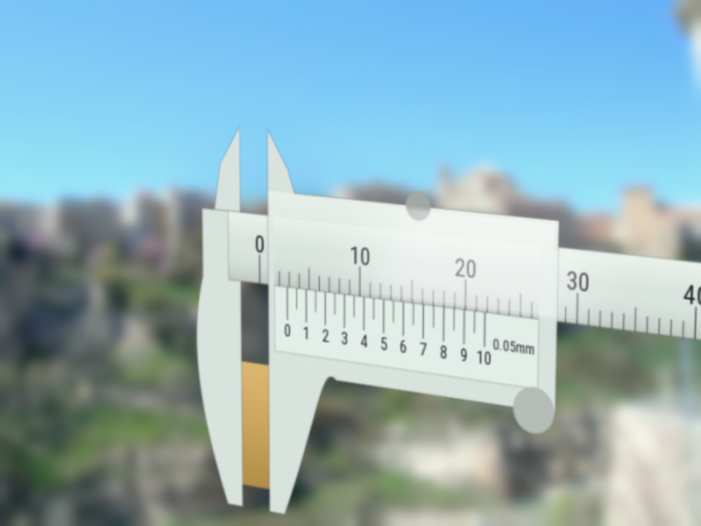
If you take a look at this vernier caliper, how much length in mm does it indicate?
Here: 2.8 mm
